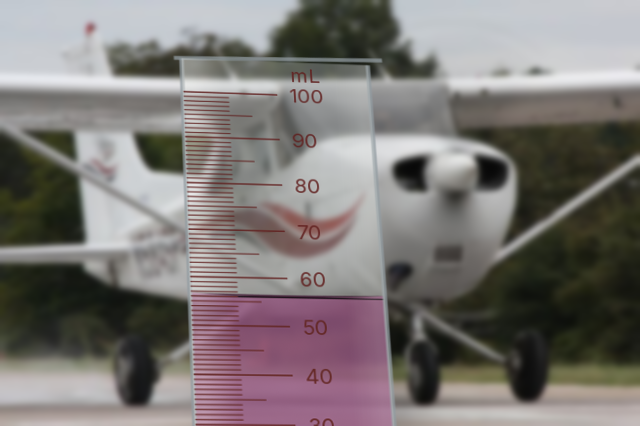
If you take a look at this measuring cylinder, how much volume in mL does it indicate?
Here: 56 mL
